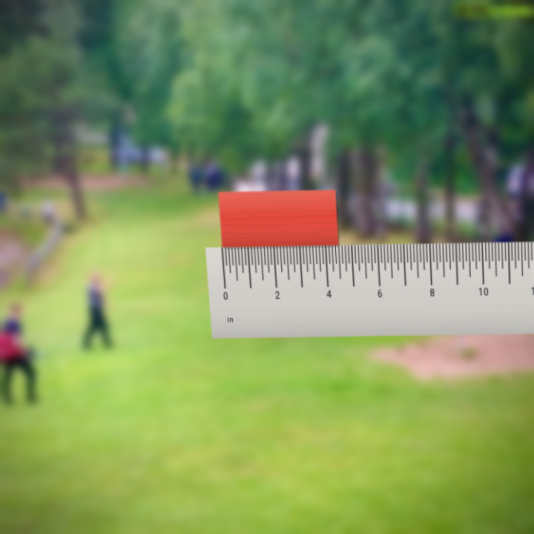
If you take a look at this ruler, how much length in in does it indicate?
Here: 4.5 in
